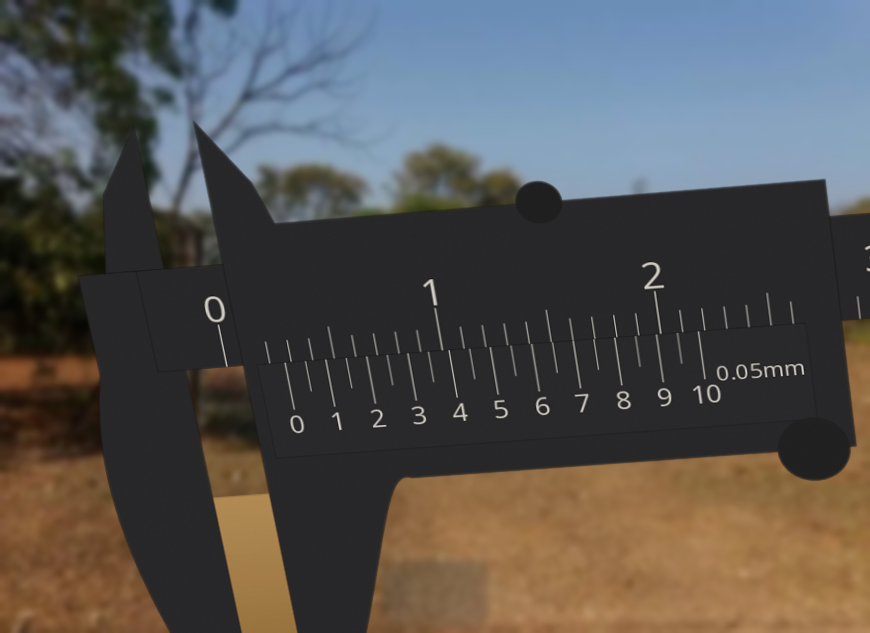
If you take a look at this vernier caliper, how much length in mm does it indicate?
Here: 2.7 mm
